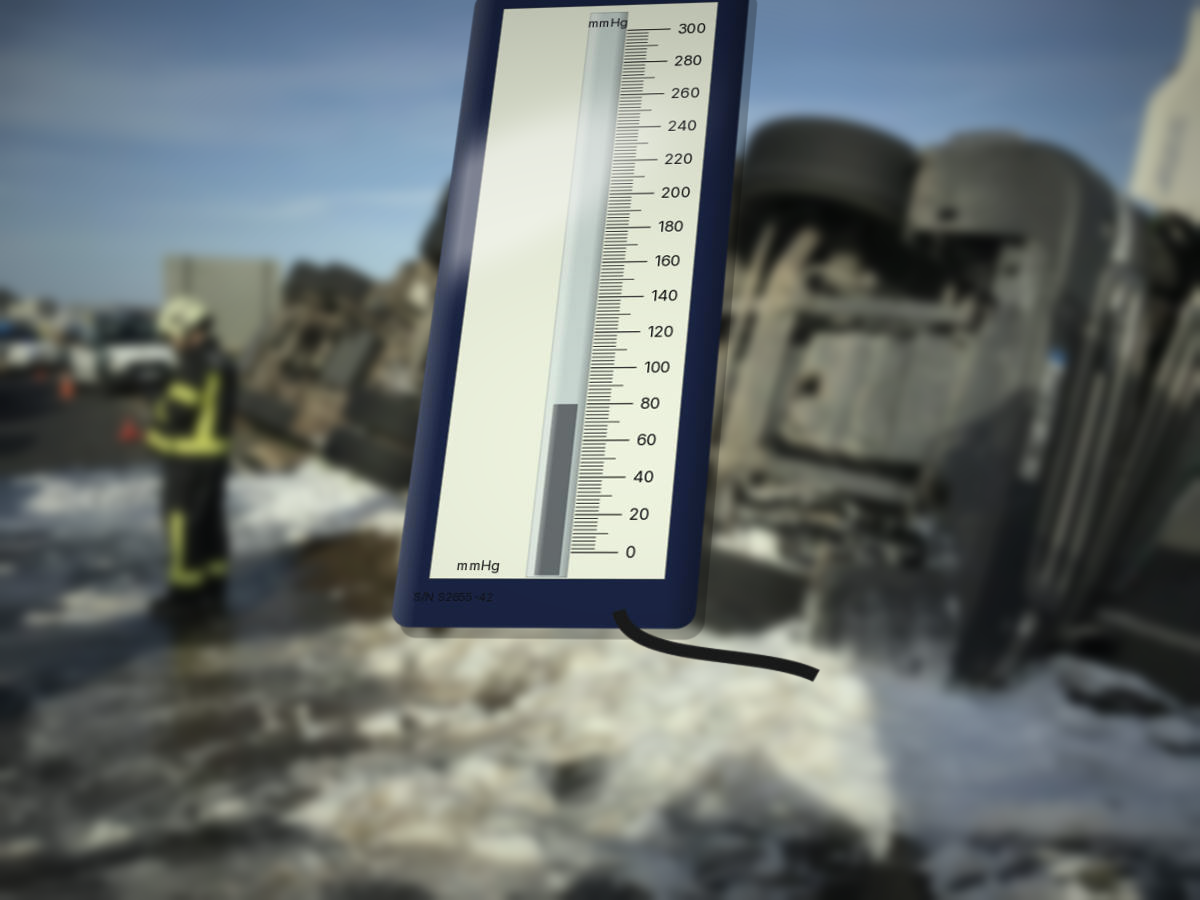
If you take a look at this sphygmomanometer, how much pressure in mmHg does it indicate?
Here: 80 mmHg
